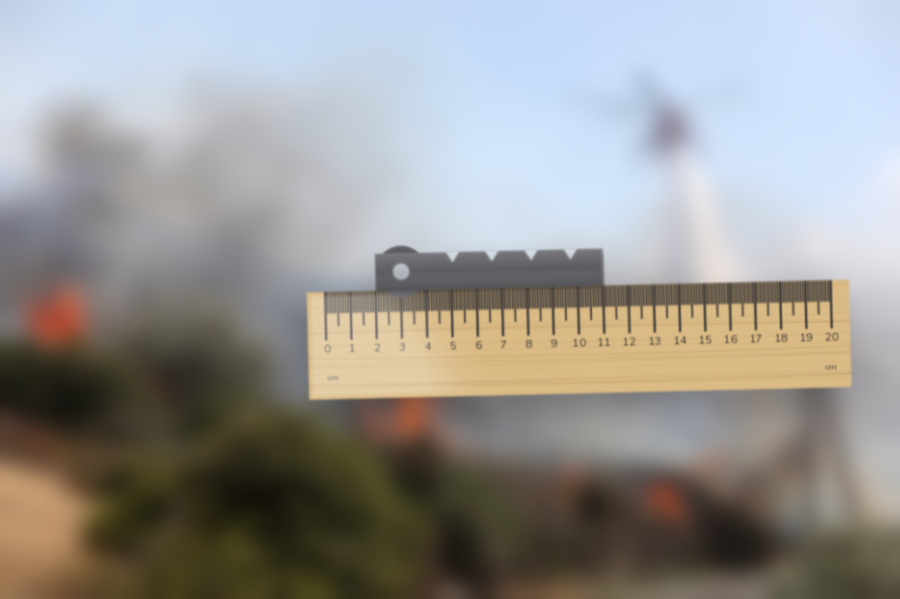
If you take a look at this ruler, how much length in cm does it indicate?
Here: 9 cm
